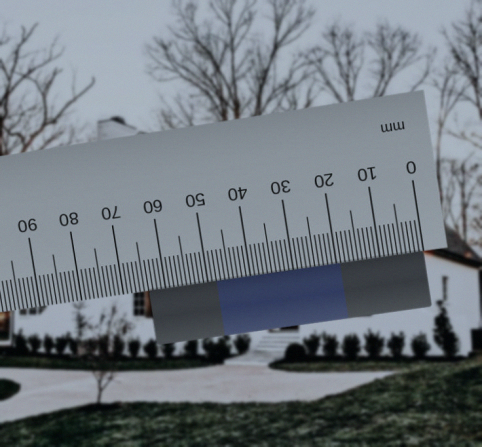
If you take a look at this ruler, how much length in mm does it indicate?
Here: 64 mm
